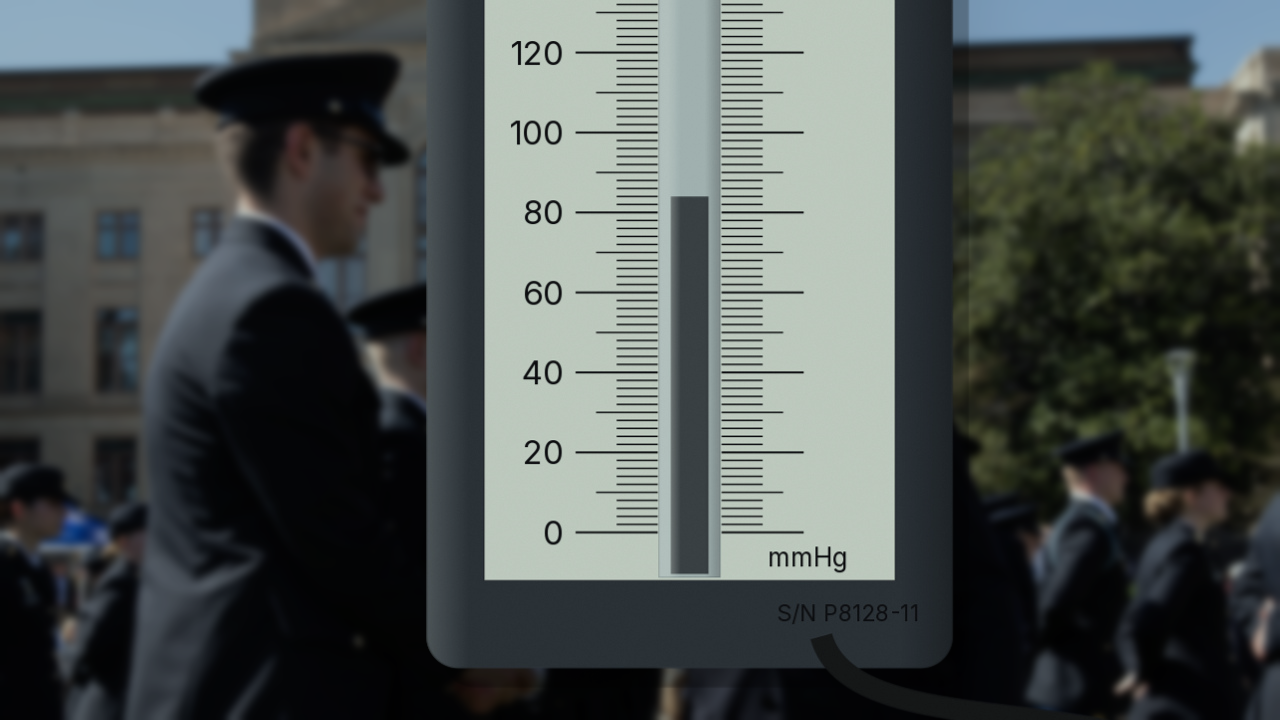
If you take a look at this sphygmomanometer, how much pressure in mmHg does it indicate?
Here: 84 mmHg
